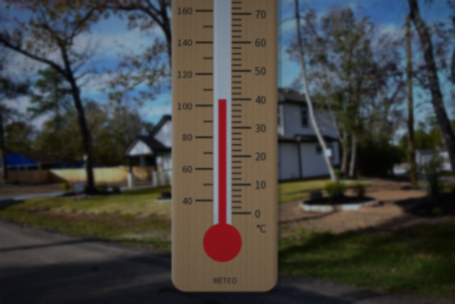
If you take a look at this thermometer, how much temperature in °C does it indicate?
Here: 40 °C
